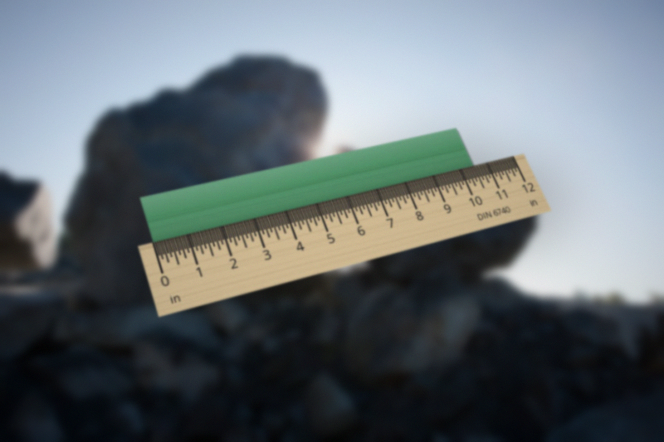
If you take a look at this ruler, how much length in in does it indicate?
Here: 10.5 in
